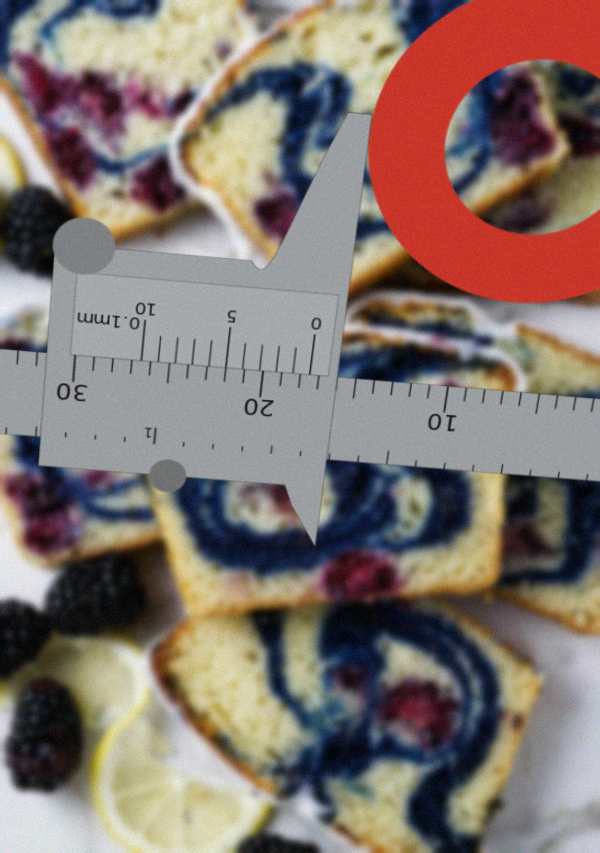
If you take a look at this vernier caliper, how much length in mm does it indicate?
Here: 17.5 mm
